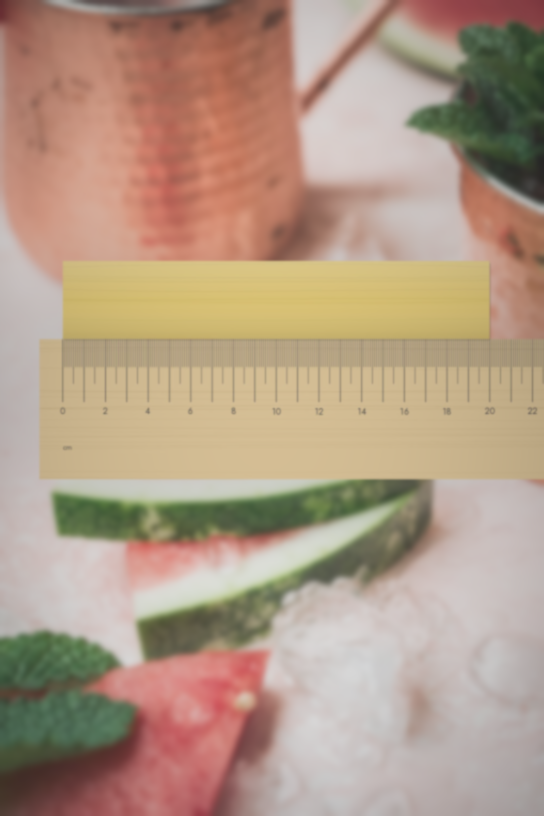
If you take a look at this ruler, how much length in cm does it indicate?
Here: 20 cm
